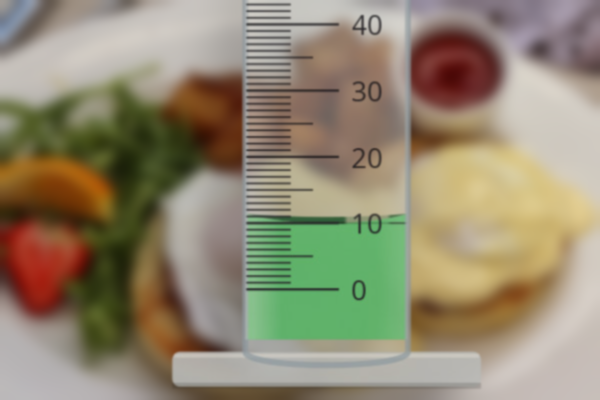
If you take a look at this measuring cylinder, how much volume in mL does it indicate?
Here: 10 mL
